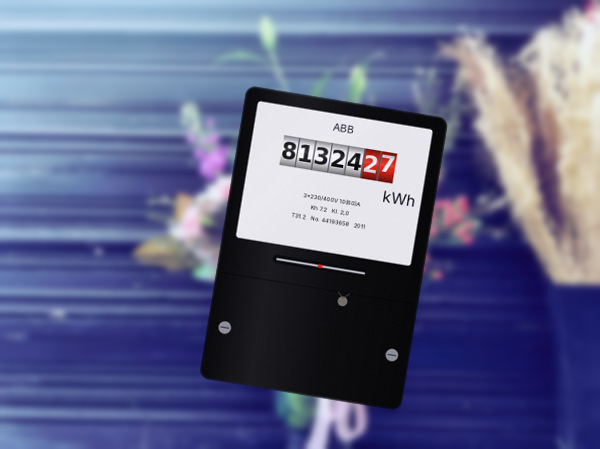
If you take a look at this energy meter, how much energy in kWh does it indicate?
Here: 81324.27 kWh
